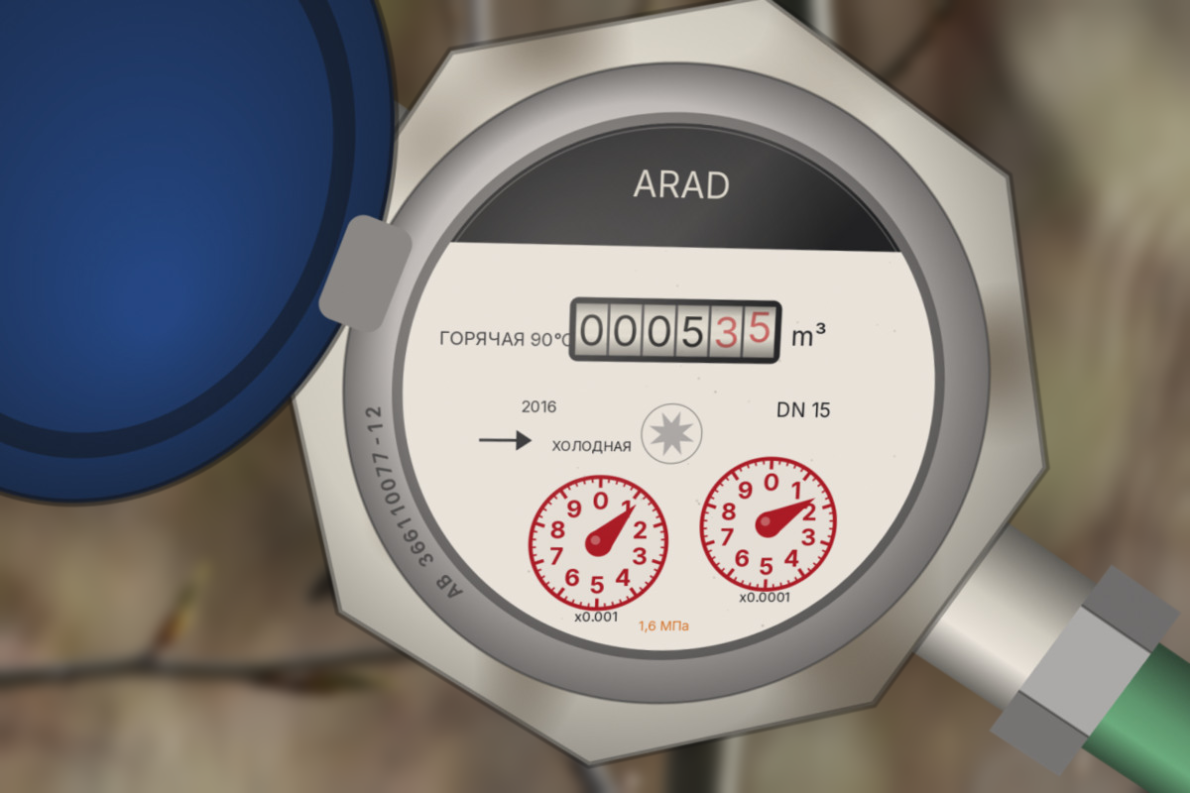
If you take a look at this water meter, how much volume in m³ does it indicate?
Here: 5.3511 m³
